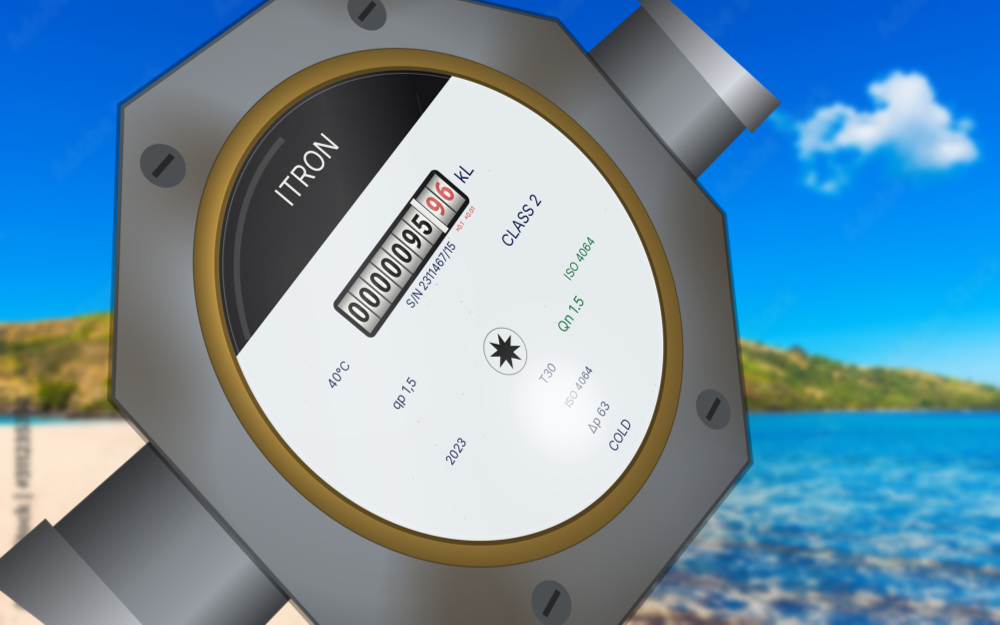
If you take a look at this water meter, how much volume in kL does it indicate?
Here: 95.96 kL
